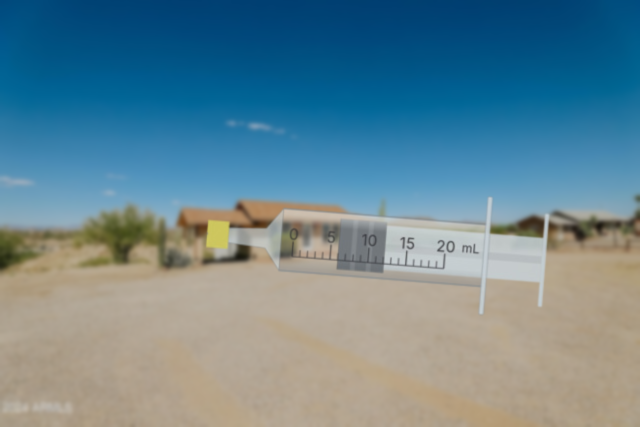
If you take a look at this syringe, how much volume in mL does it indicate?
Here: 6 mL
